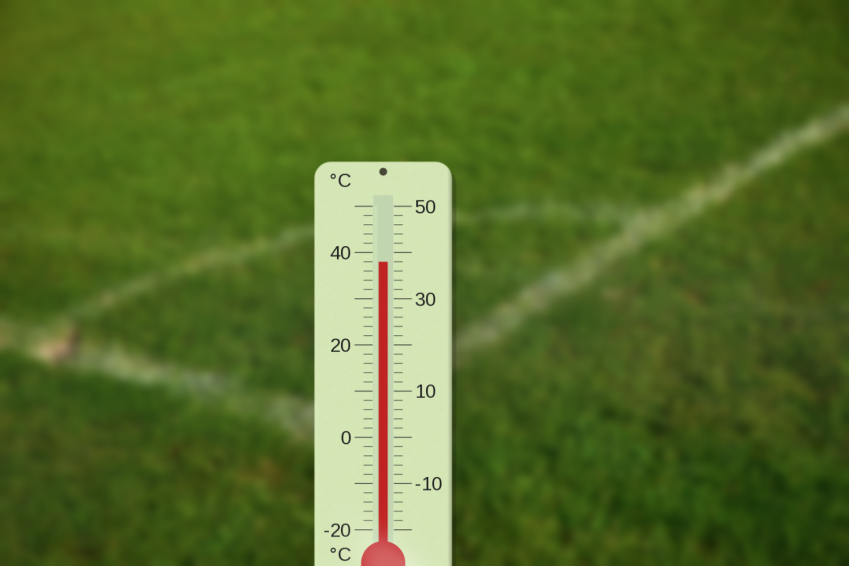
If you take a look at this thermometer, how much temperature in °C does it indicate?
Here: 38 °C
